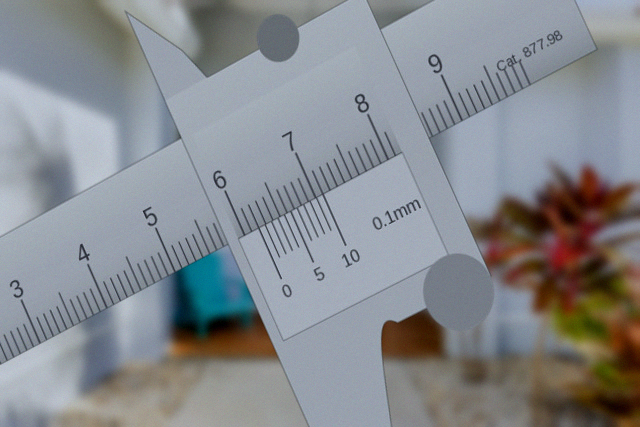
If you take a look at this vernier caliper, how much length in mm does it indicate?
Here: 62.0 mm
